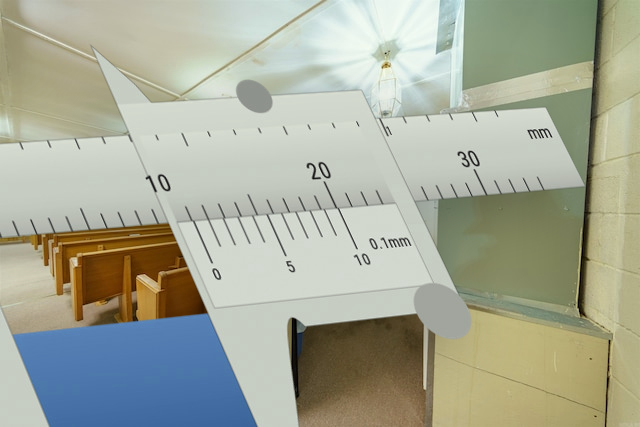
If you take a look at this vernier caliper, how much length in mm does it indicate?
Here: 11.1 mm
